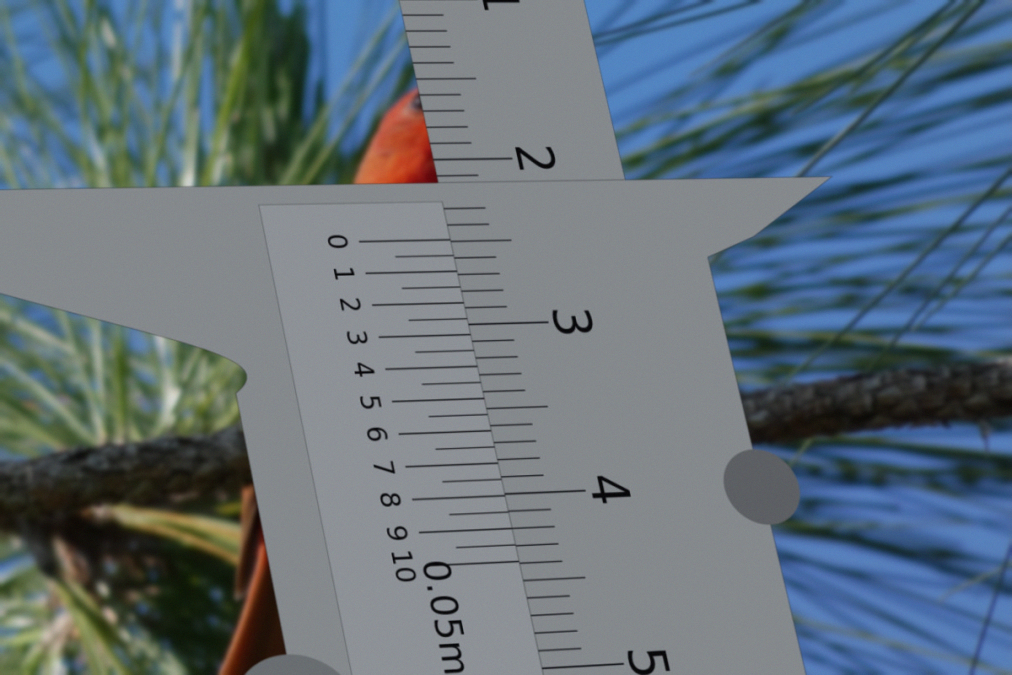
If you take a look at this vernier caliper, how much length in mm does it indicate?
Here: 24.9 mm
